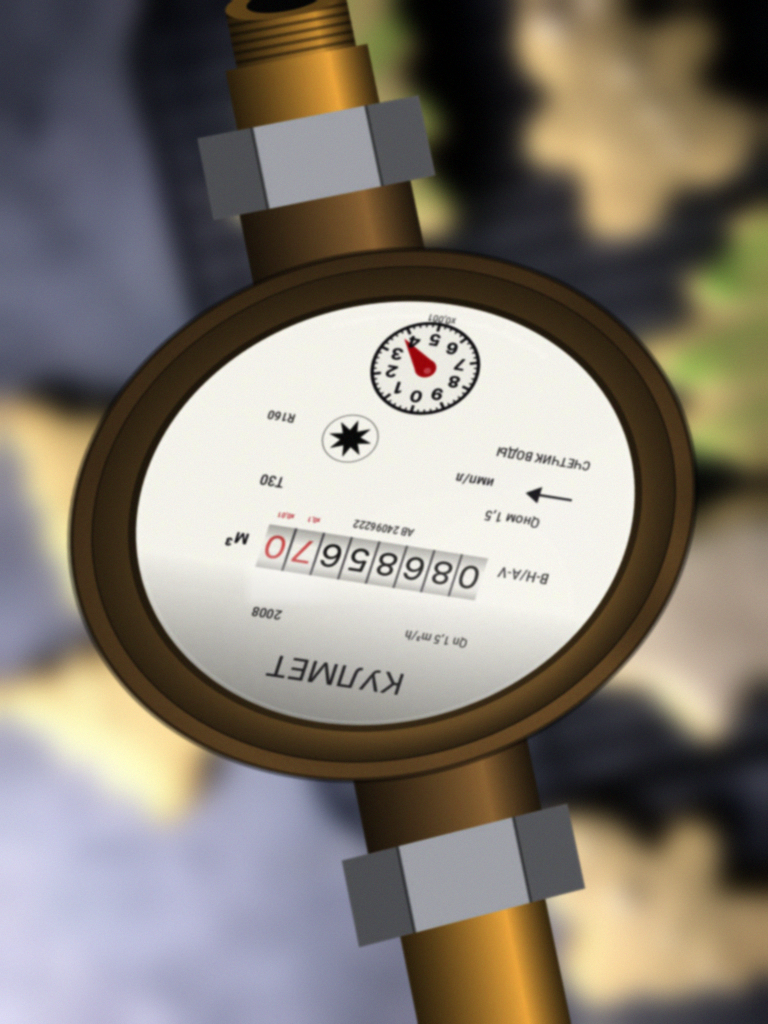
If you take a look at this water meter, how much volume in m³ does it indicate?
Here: 86856.703 m³
